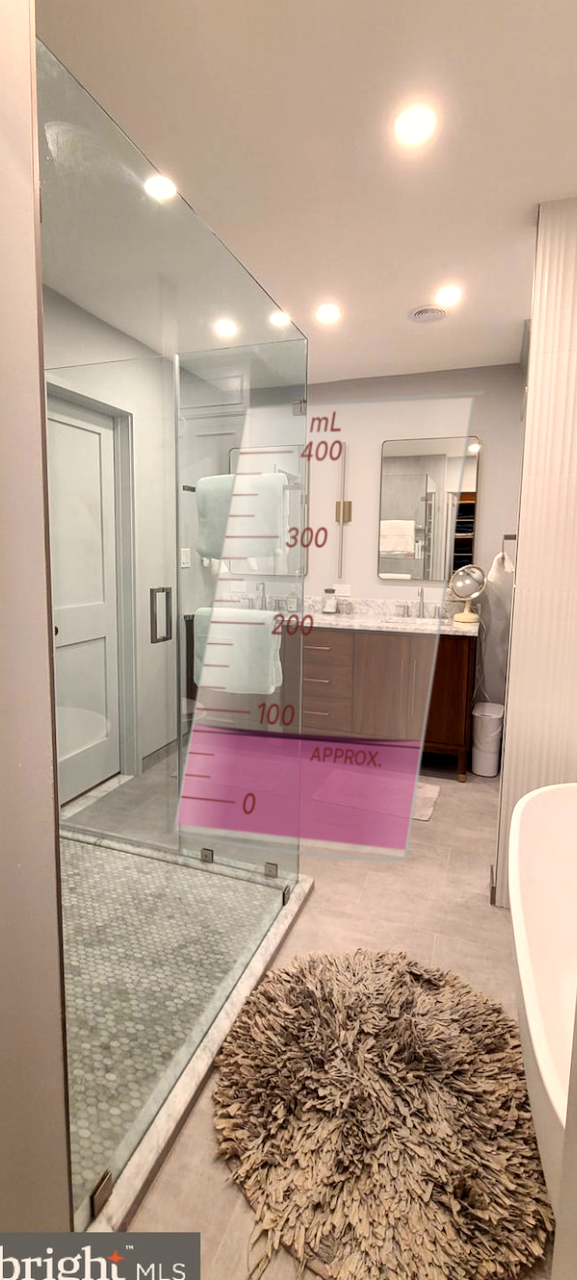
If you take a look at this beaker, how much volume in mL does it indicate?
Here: 75 mL
